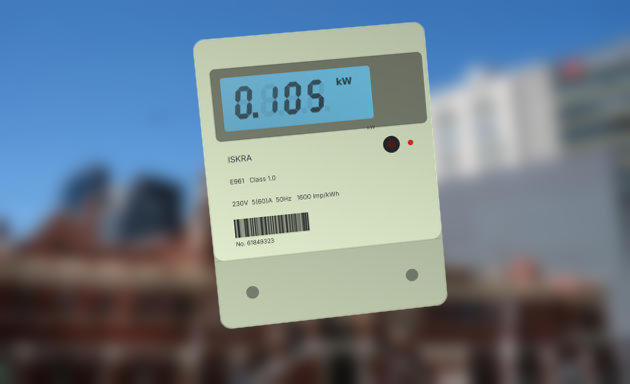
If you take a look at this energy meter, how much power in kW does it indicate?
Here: 0.105 kW
